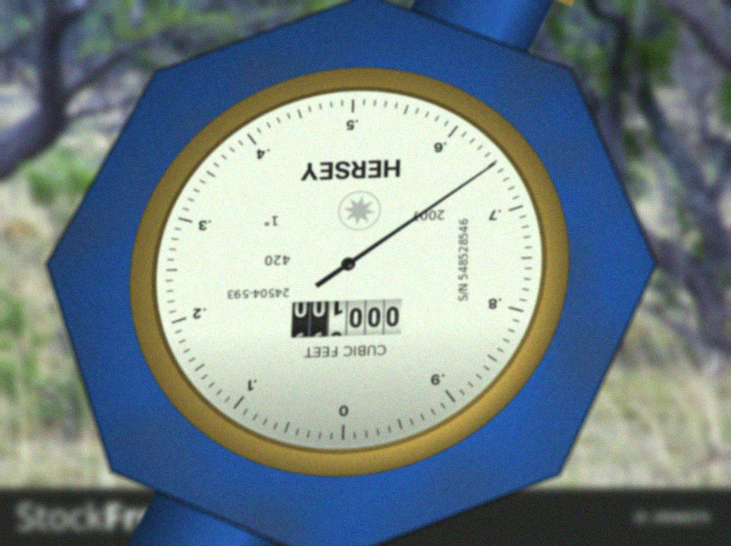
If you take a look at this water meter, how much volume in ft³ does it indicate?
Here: 99.65 ft³
